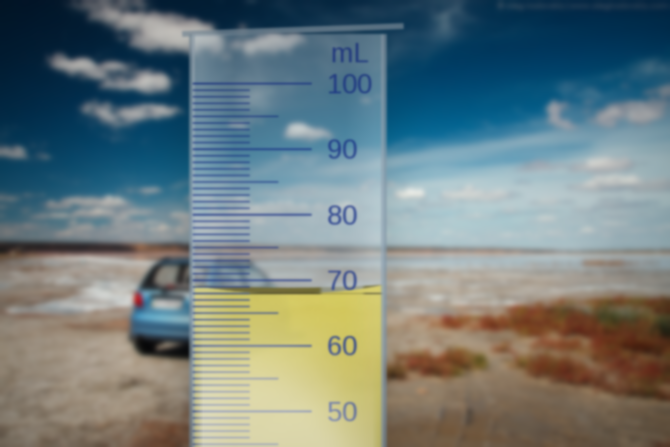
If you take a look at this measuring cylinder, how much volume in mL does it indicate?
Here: 68 mL
